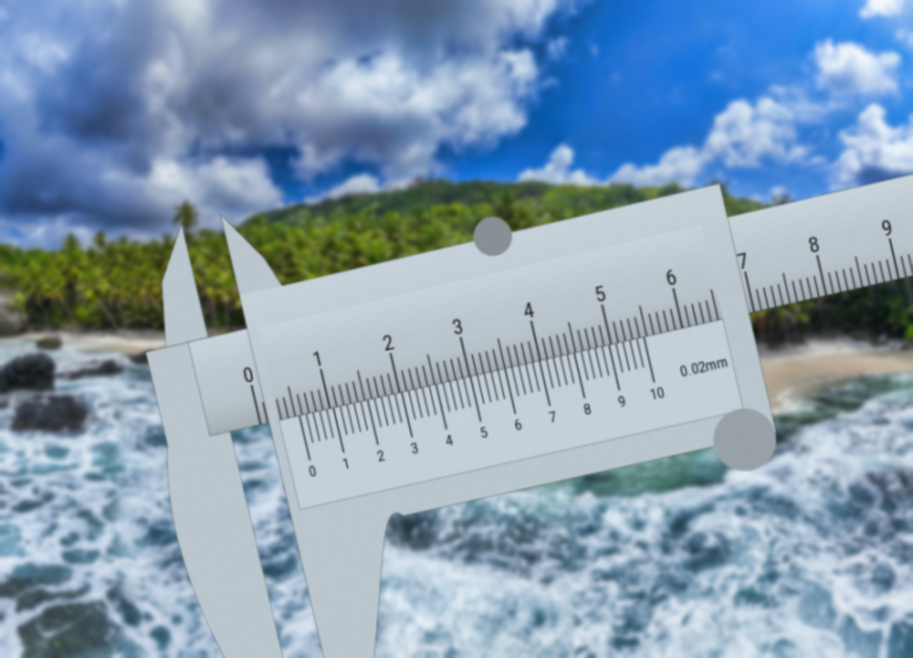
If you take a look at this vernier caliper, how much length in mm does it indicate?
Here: 5.6 mm
